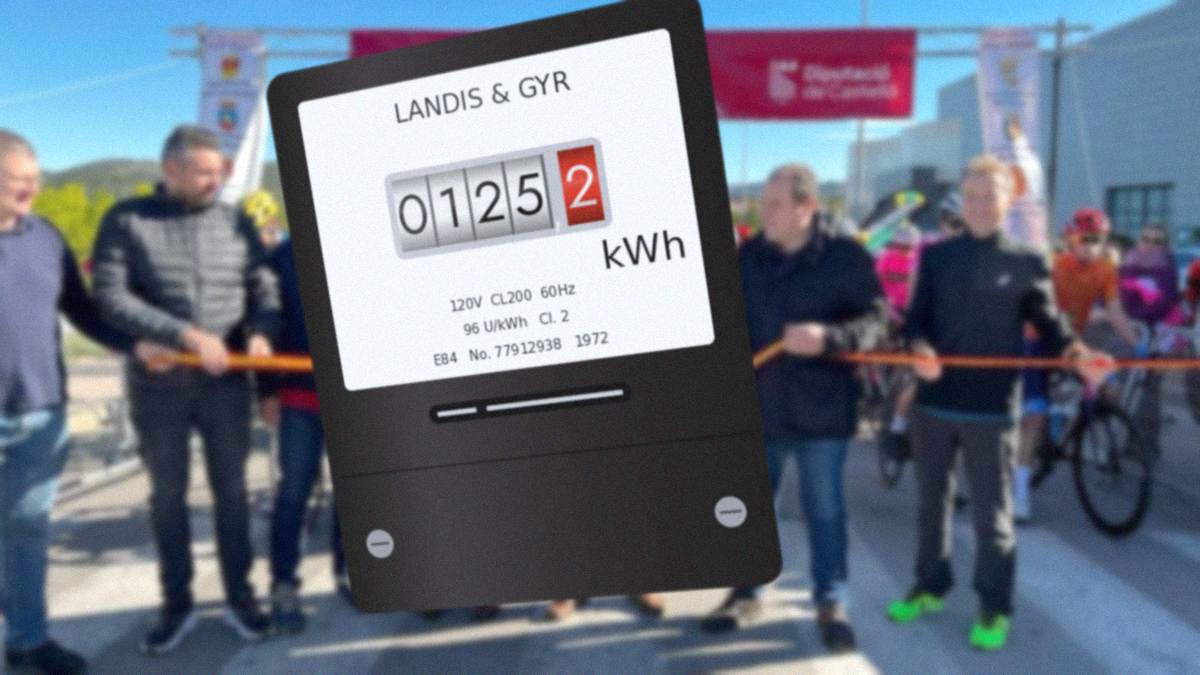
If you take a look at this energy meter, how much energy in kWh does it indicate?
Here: 125.2 kWh
